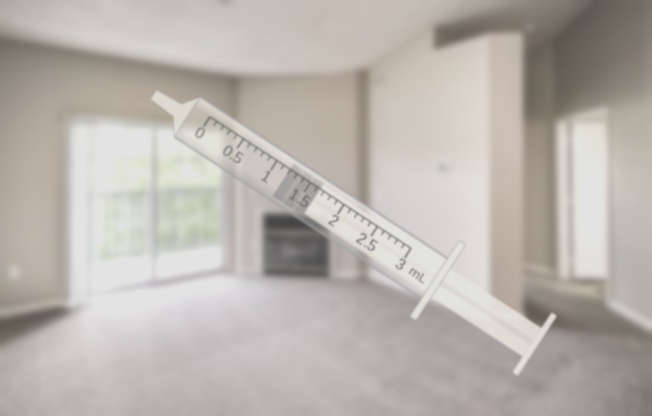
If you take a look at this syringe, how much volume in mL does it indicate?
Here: 1.2 mL
